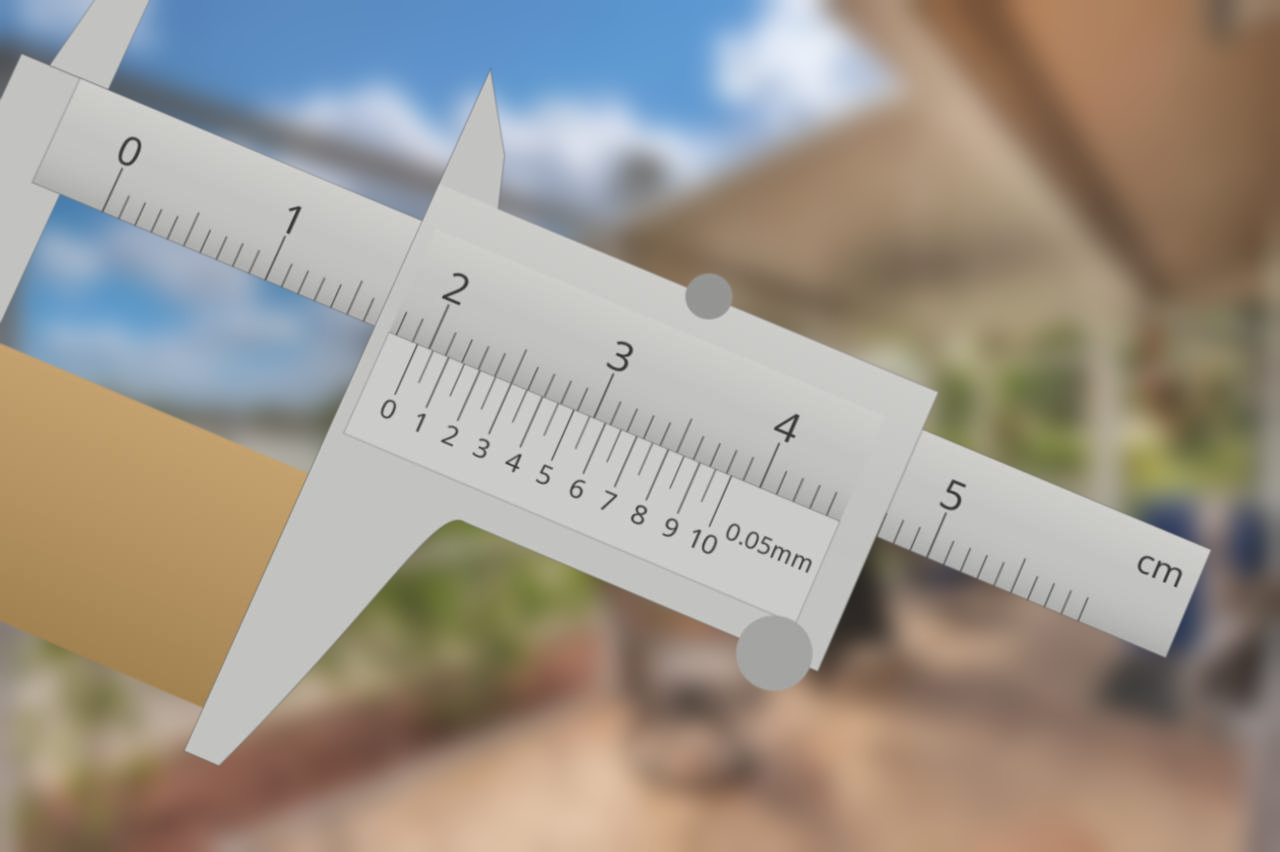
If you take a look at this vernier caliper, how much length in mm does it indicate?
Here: 19.3 mm
